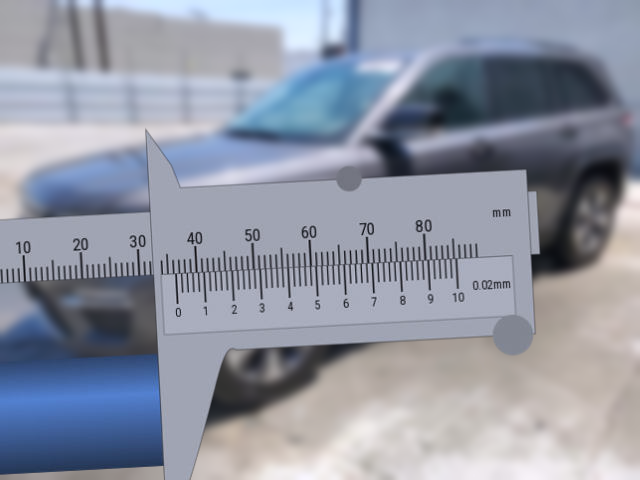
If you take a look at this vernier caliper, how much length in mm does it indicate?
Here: 36.4 mm
